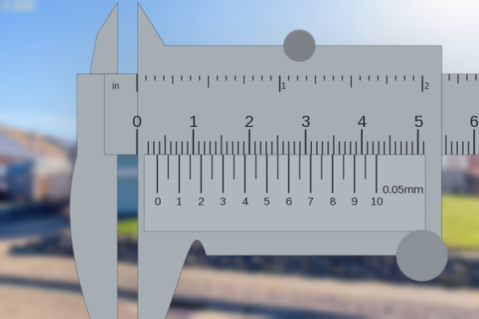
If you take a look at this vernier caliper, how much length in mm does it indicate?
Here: 3.6 mm
